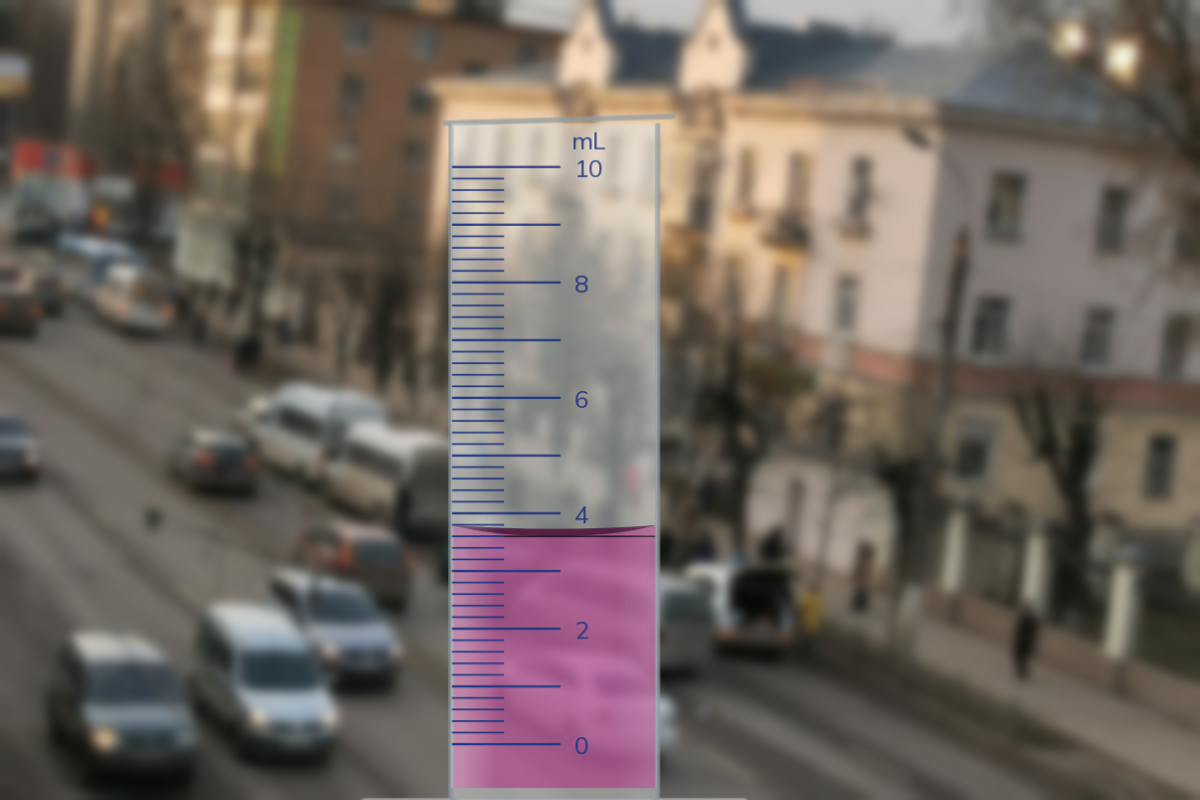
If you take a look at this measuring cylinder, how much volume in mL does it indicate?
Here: 3.6 mL
